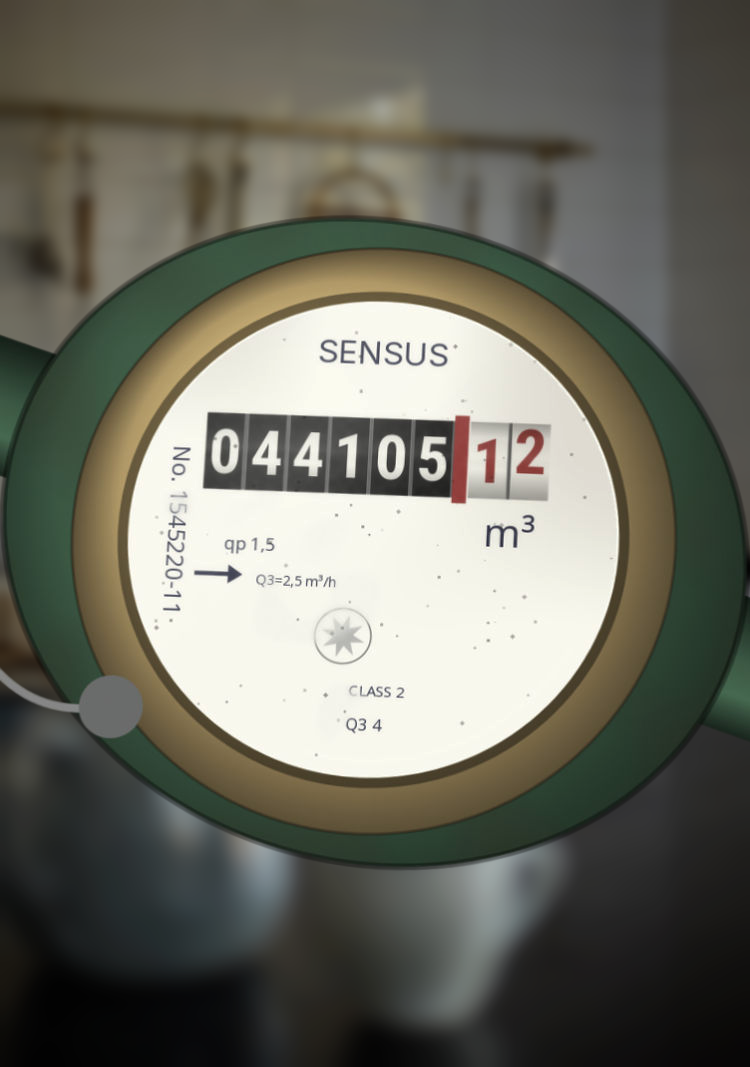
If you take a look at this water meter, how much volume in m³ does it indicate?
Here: 44105.12 m³
